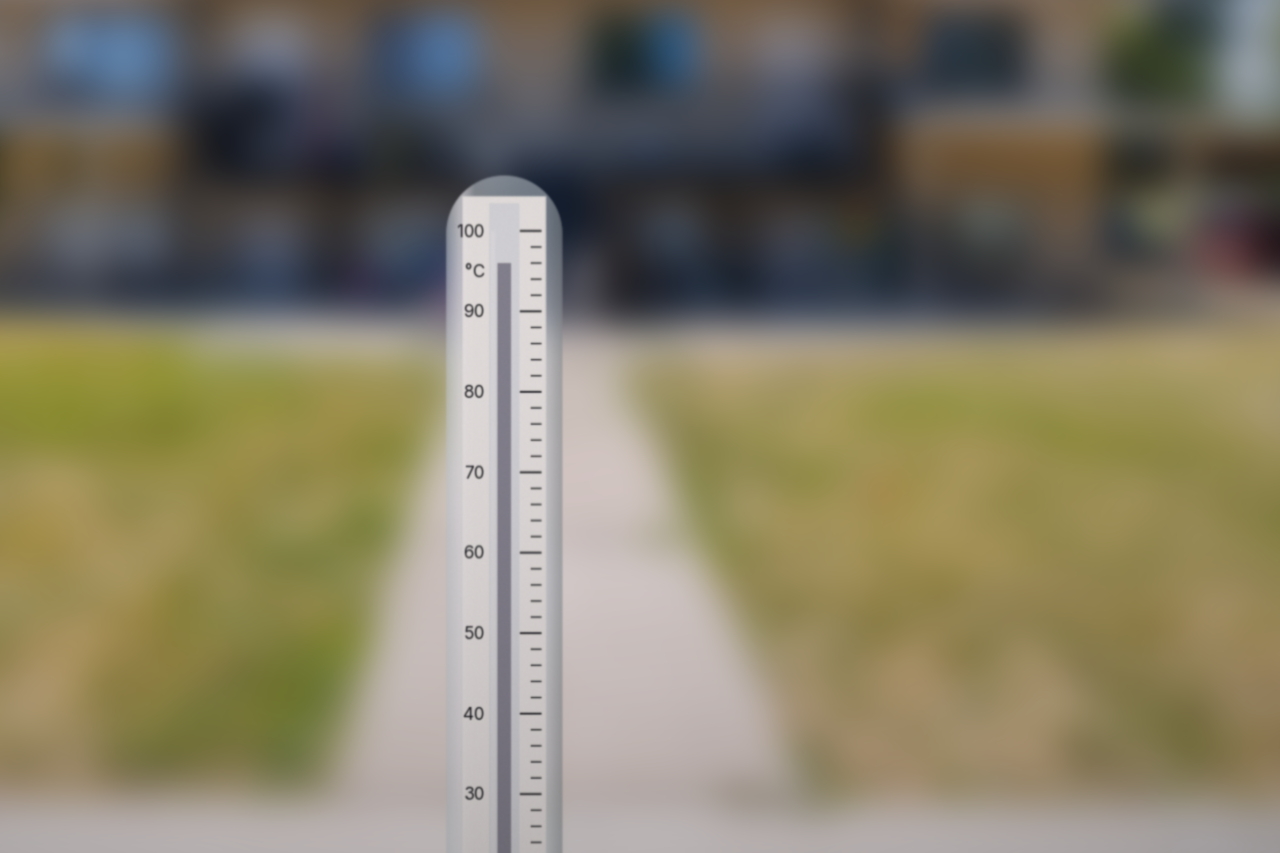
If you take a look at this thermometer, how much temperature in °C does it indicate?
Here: 96 °C
